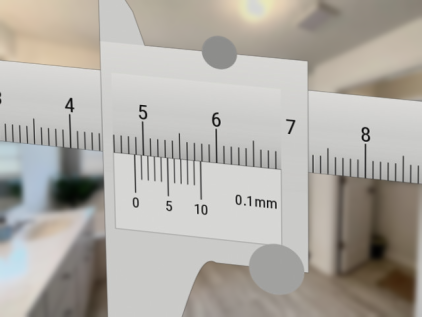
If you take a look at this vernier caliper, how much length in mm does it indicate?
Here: 48.8 mm
